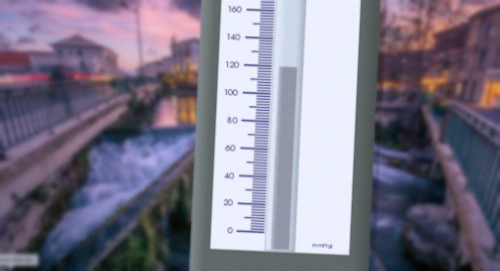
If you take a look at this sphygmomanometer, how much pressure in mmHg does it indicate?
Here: 120 mmHg
